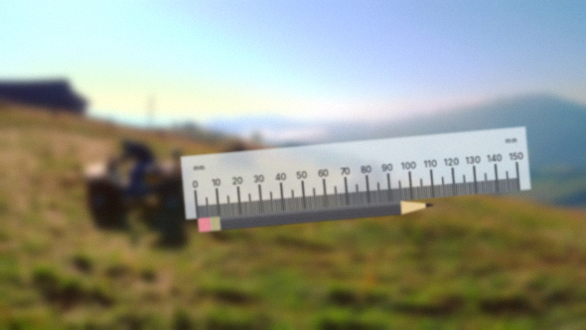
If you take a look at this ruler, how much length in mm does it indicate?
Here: 110 mm
